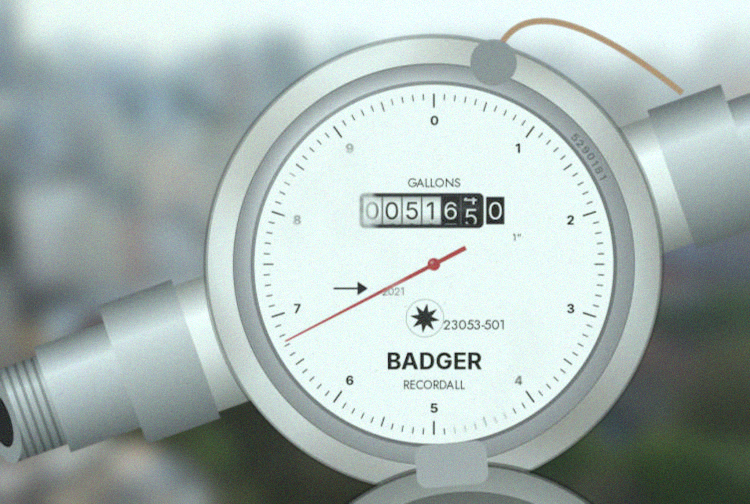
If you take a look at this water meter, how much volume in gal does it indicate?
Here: 51646.7 gal
